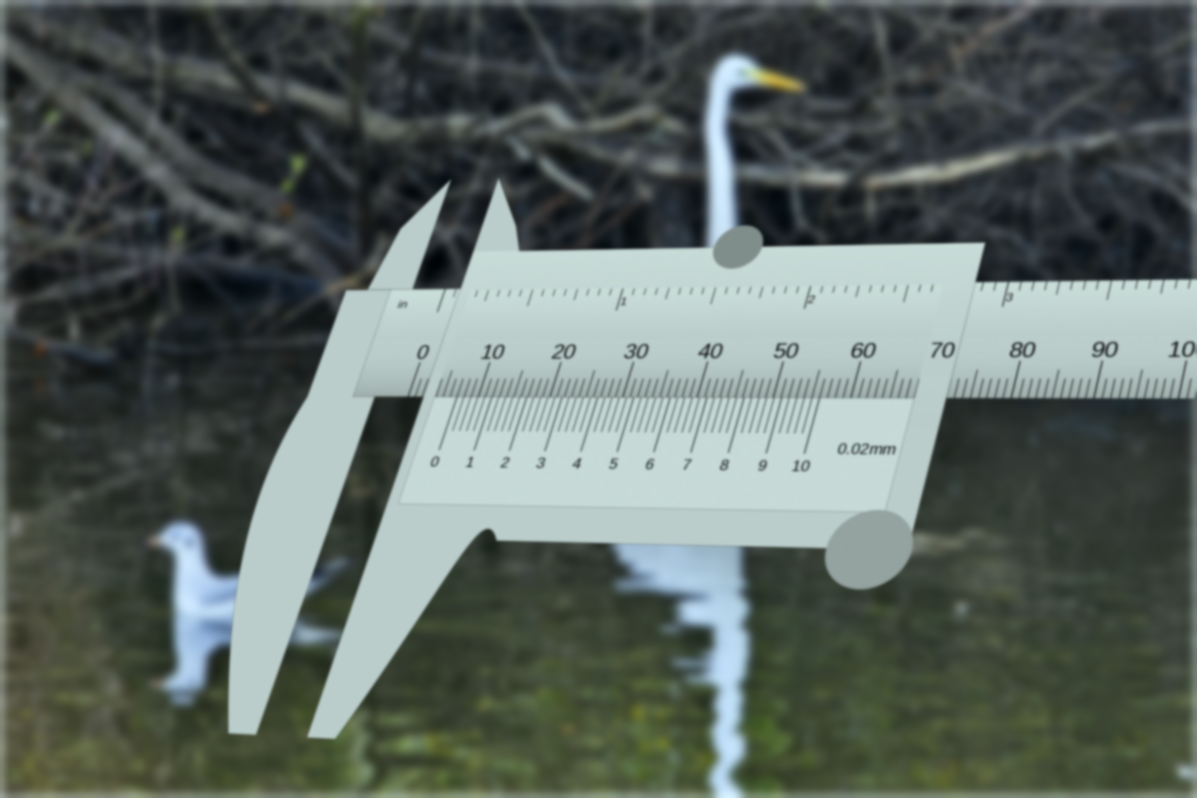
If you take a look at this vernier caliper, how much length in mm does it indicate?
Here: 7.0 mm
